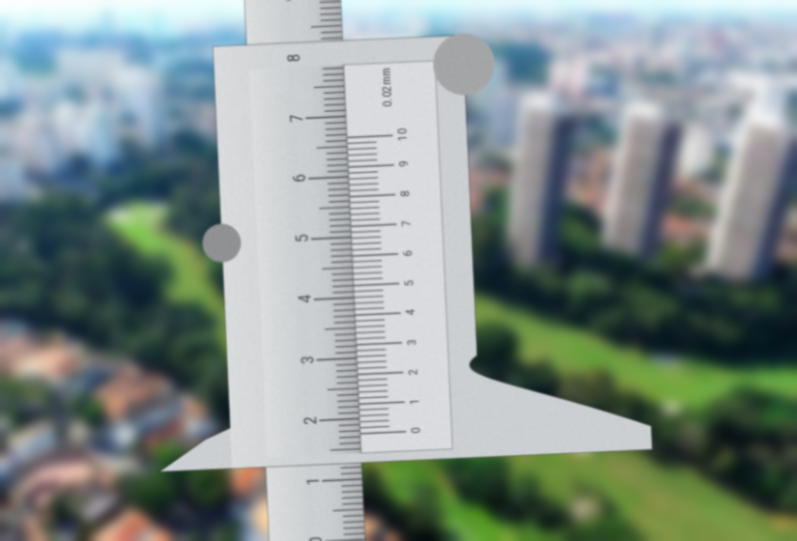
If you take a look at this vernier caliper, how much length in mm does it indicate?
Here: 17.5 mm
